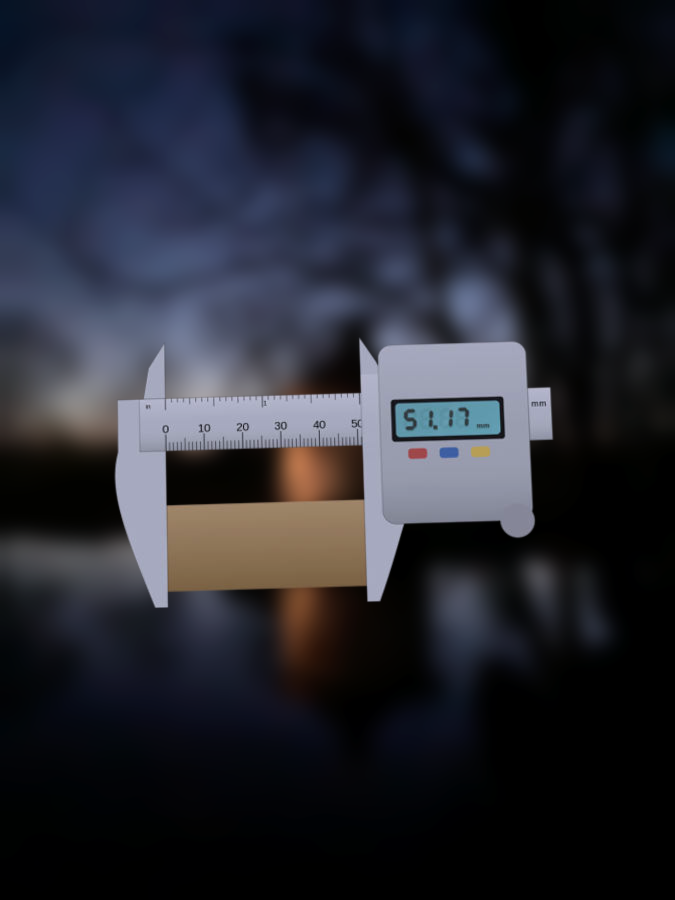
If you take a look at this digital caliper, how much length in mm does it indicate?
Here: 51.17 mm
